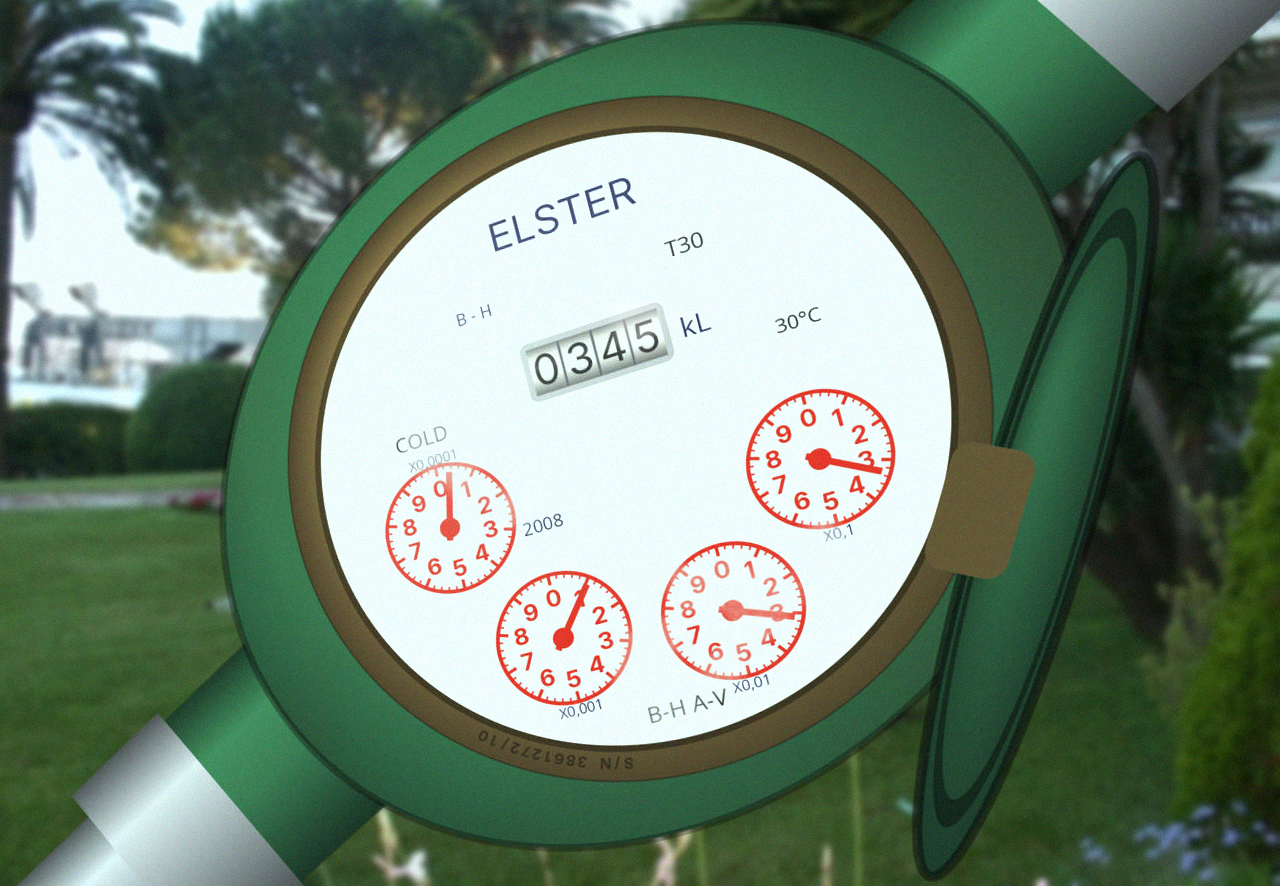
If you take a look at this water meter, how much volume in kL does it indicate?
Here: 345.3310 kL
